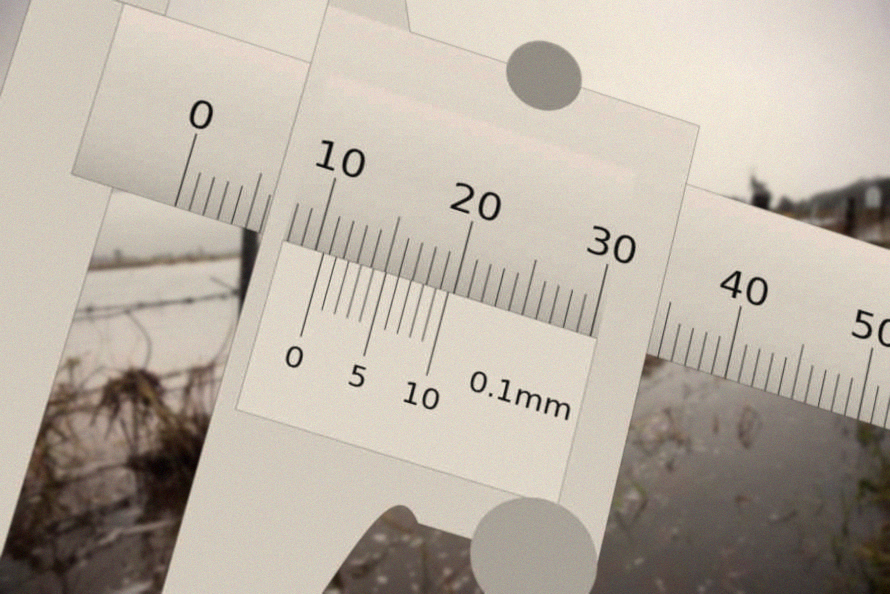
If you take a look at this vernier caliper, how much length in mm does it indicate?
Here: 10.6 mm
